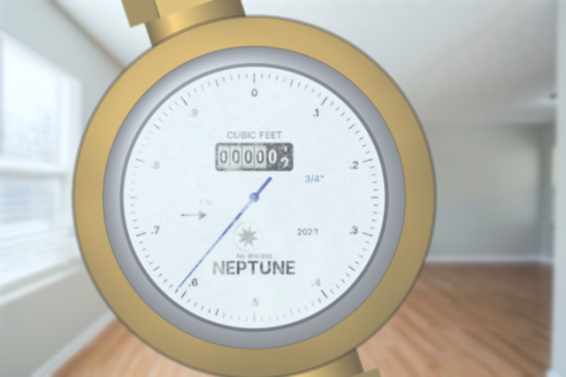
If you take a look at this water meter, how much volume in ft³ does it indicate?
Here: 1.61 ft³
